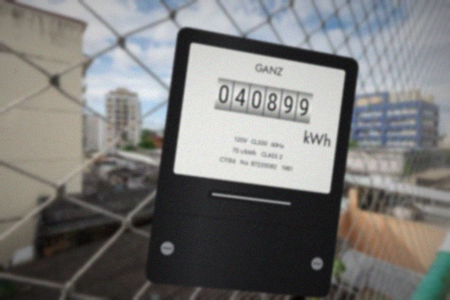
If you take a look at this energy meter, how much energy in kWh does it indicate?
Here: 40899 kWh
